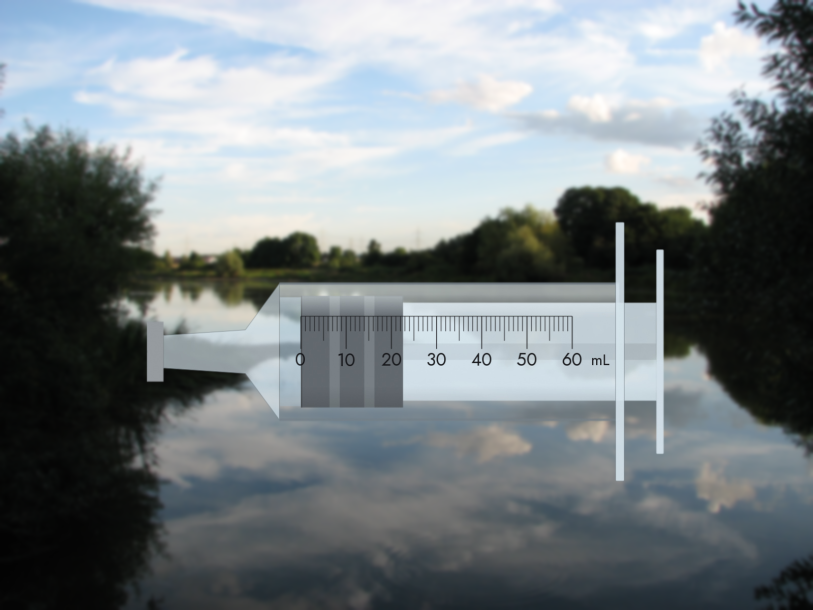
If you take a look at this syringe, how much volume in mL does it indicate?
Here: 0 mL
